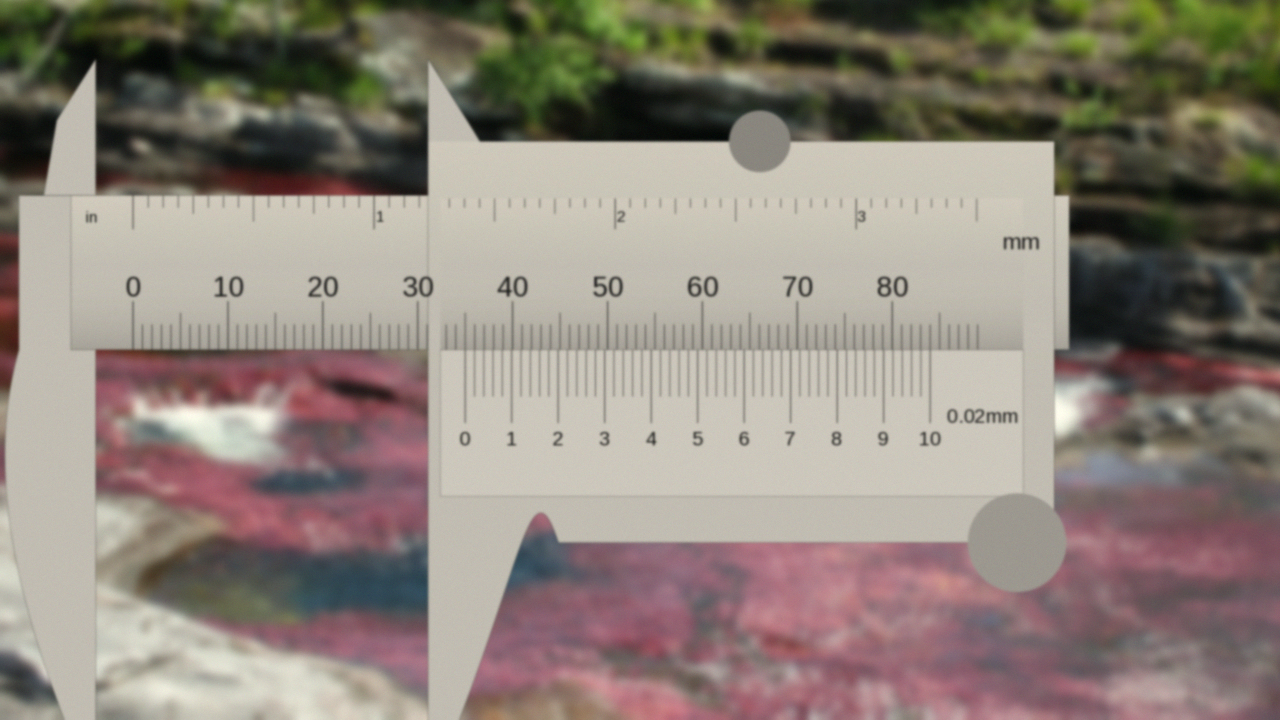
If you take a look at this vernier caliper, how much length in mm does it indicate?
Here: 35.0 mm
